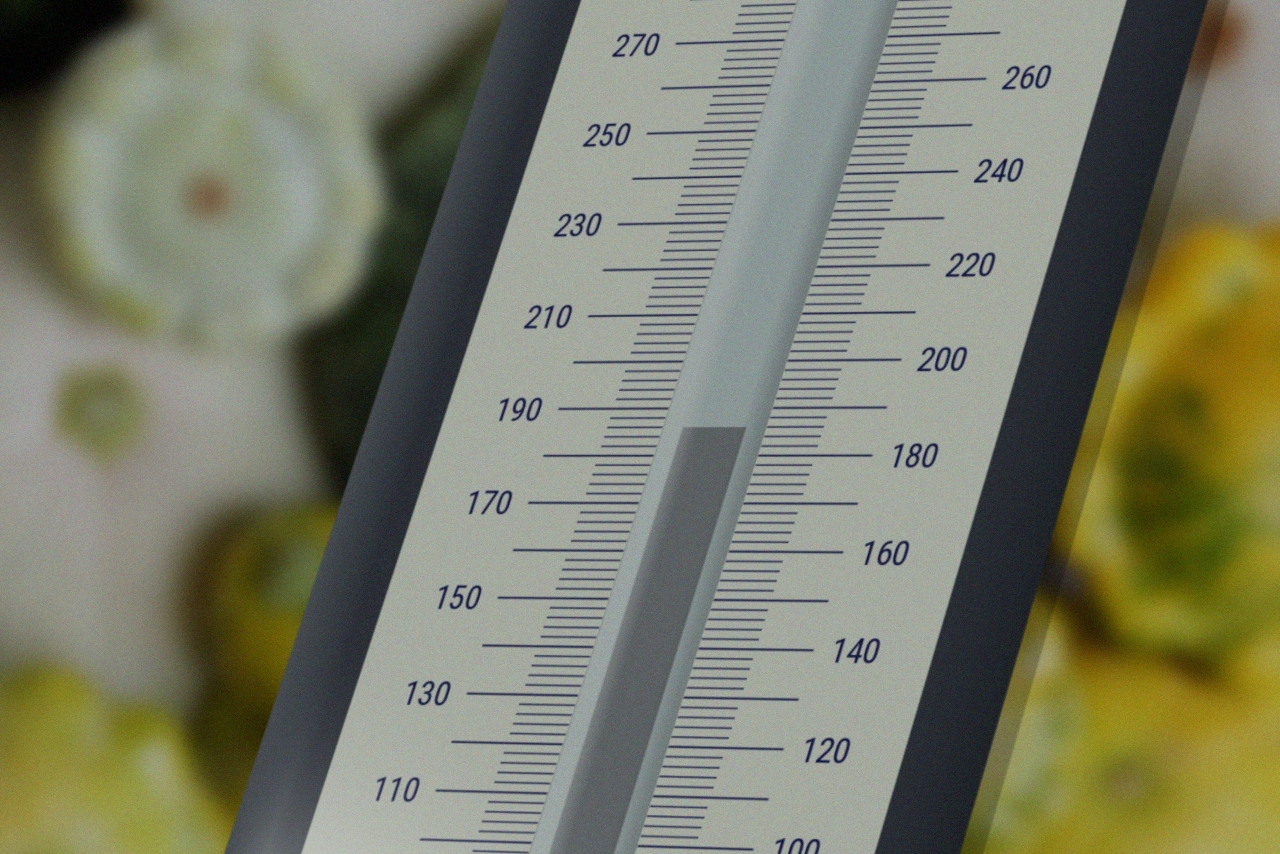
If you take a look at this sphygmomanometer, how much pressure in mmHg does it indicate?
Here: 186 mmHg
